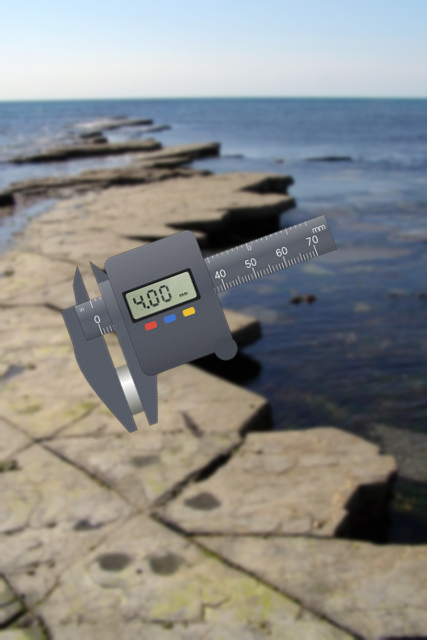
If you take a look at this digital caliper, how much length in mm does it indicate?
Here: 4.00 mm
